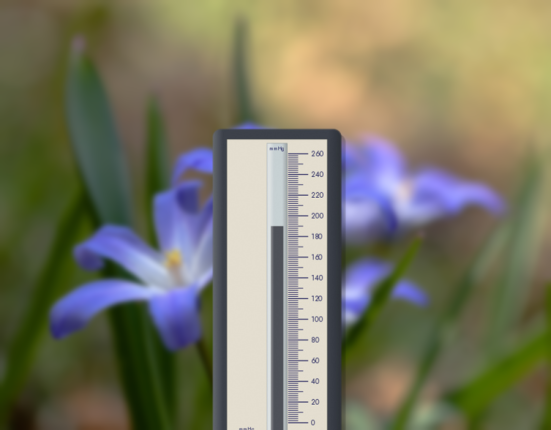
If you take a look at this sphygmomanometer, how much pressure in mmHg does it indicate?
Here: 190 mmHg
